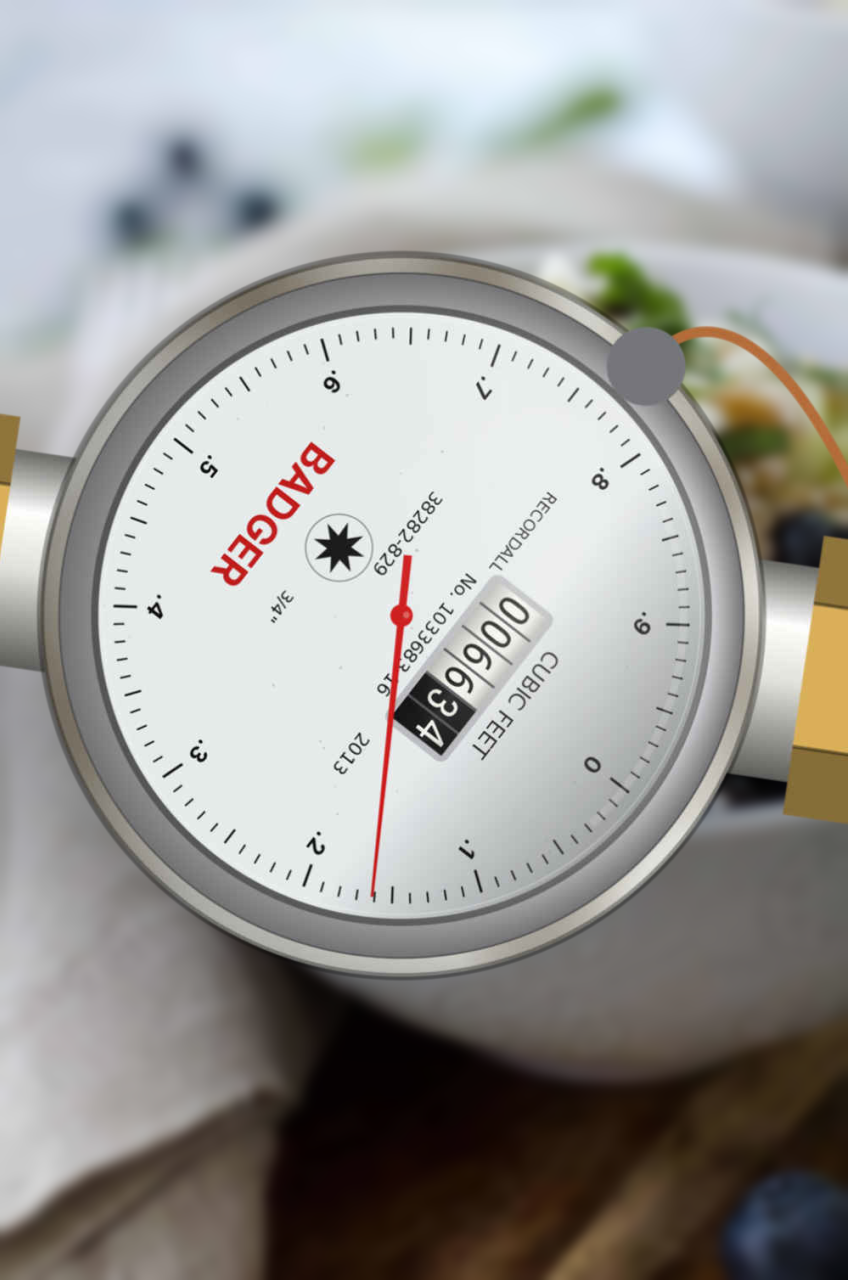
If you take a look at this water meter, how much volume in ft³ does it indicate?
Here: 6634.16 ft³
